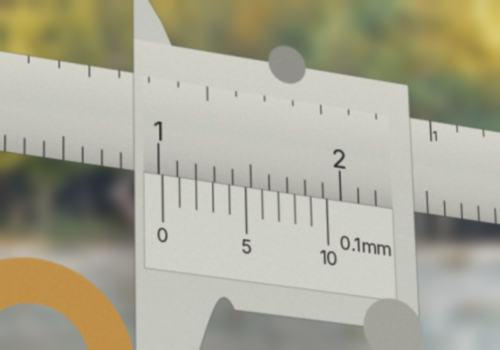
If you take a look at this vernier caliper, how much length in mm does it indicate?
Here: 10.2 mm
